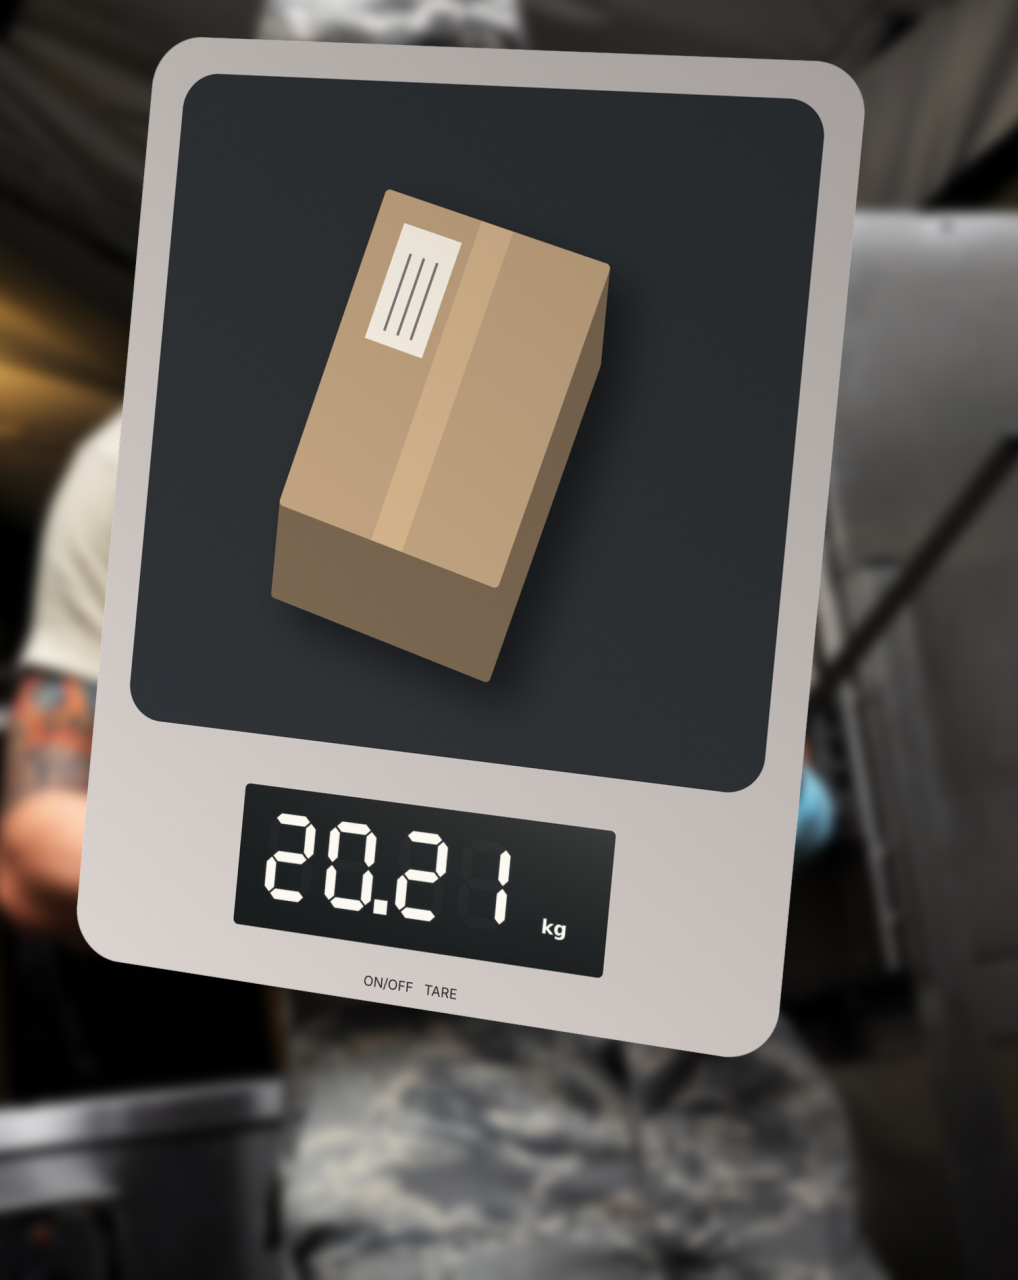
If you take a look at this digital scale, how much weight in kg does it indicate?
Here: 20.21 kg
